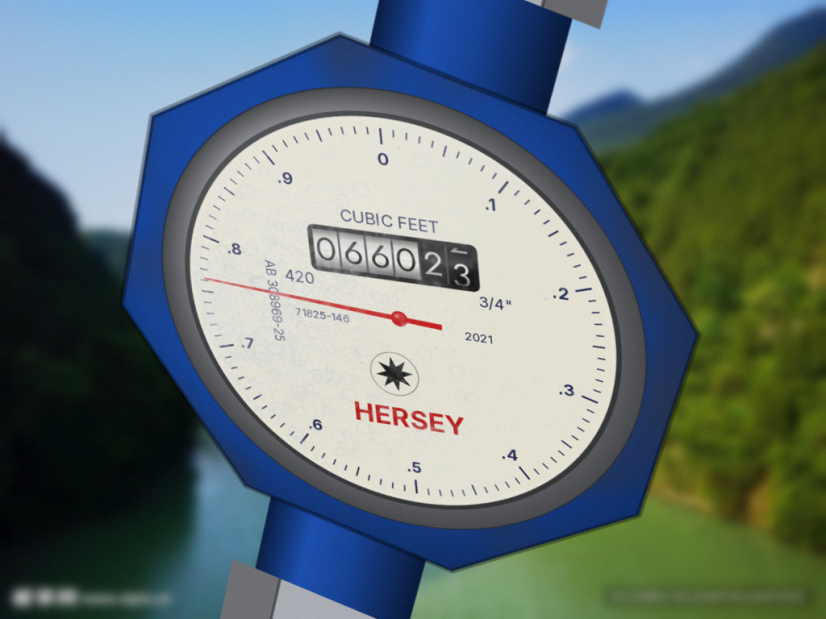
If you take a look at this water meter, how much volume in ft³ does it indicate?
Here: 66022.76 ft³
